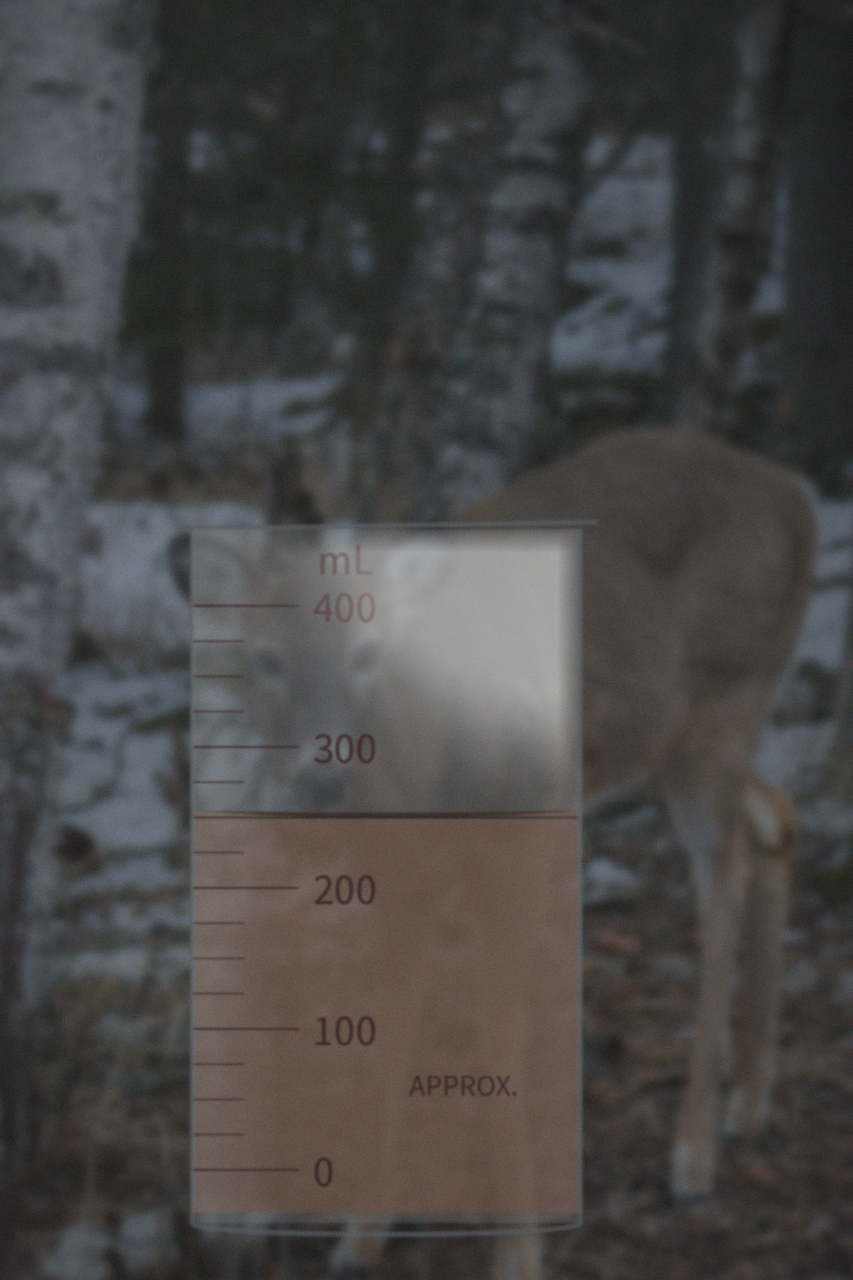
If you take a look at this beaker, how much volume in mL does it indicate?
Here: 250 mL
